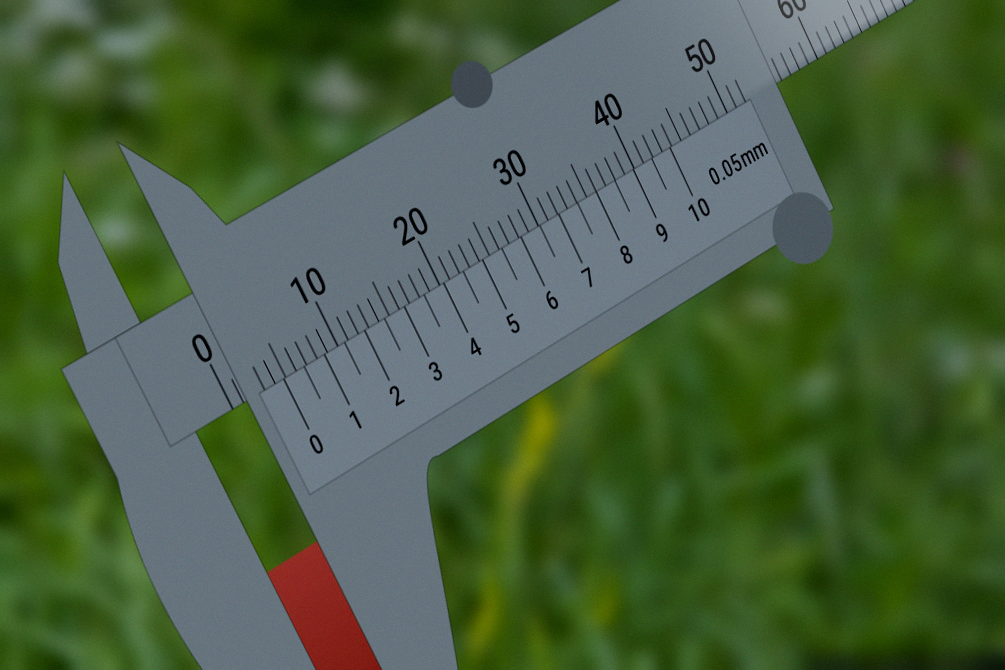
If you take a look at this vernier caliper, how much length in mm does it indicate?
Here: 4.8 mm
